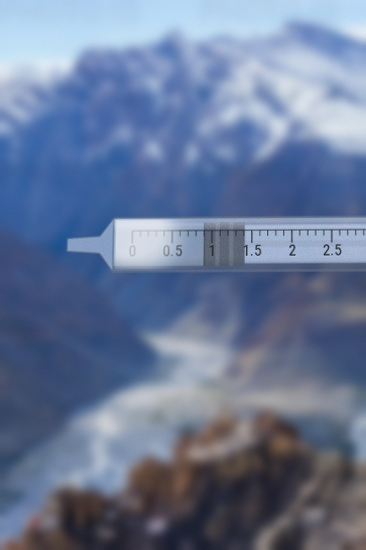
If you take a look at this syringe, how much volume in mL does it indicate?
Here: 0.9 mL
